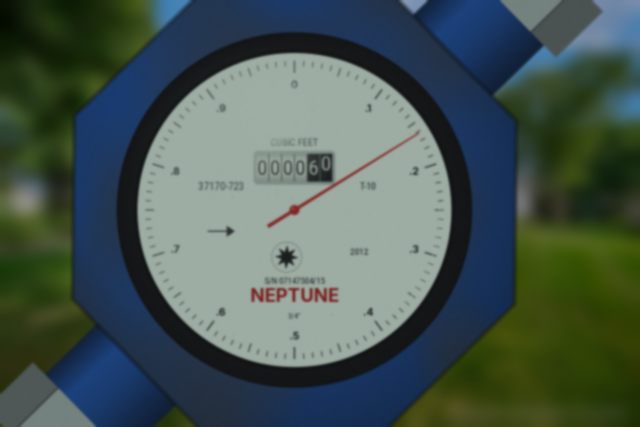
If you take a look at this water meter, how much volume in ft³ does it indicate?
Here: 60.16 ft³
